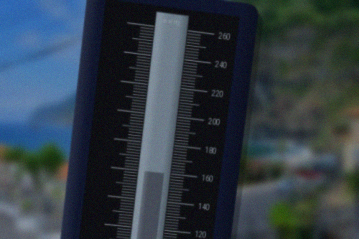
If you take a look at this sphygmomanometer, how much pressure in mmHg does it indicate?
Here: 160 mmHg
